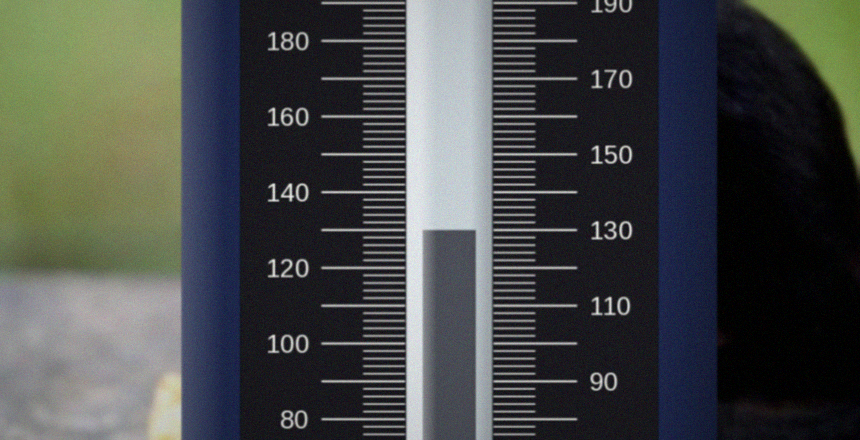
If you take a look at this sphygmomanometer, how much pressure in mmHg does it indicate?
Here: 130 mmHg
